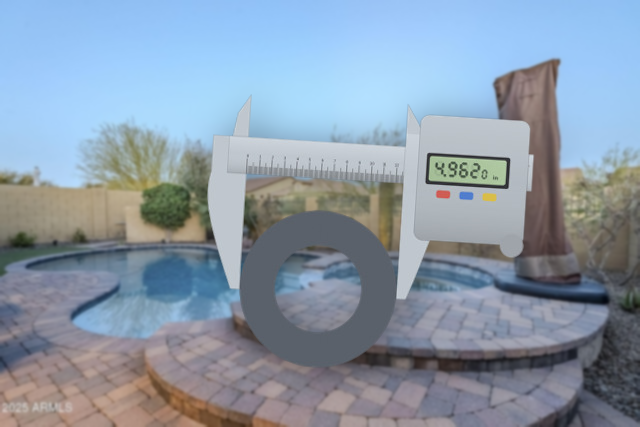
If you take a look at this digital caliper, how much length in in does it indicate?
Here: 4.9620 in
